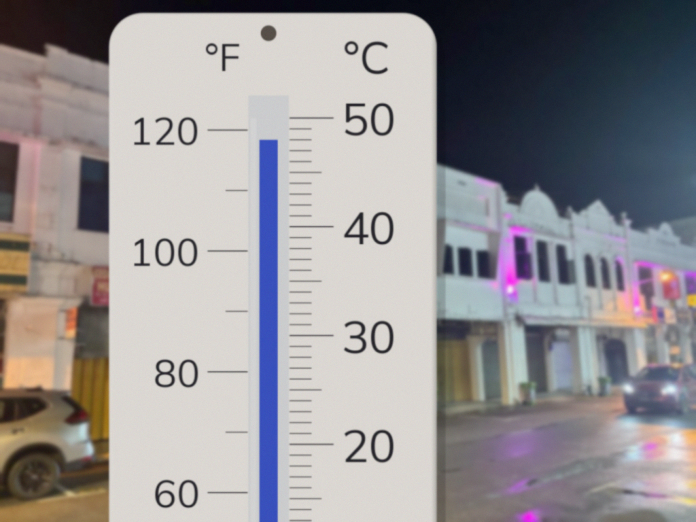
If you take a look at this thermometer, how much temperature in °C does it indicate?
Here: 48 °C
